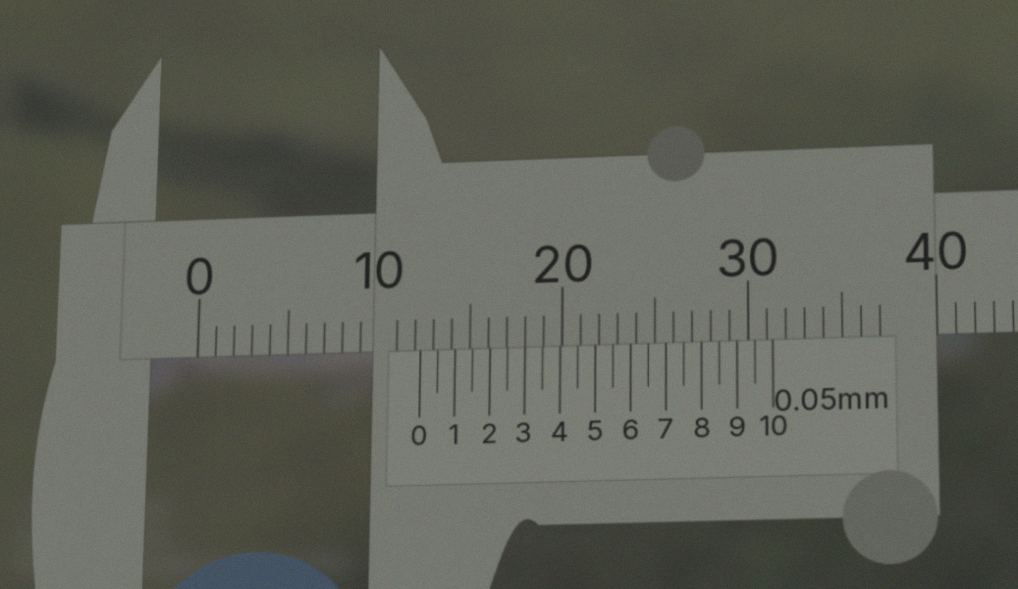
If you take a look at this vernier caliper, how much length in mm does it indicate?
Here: 12.3 mm
